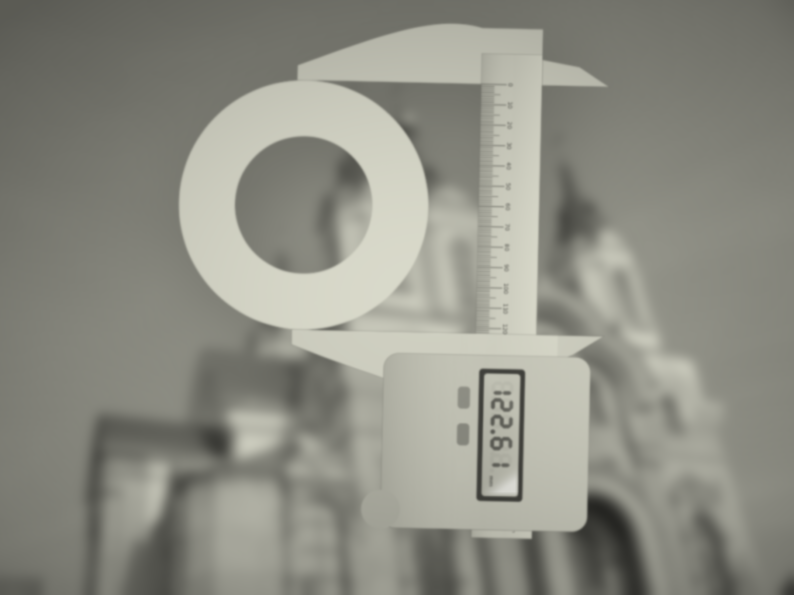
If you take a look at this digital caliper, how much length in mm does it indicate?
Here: 122.61 mm
